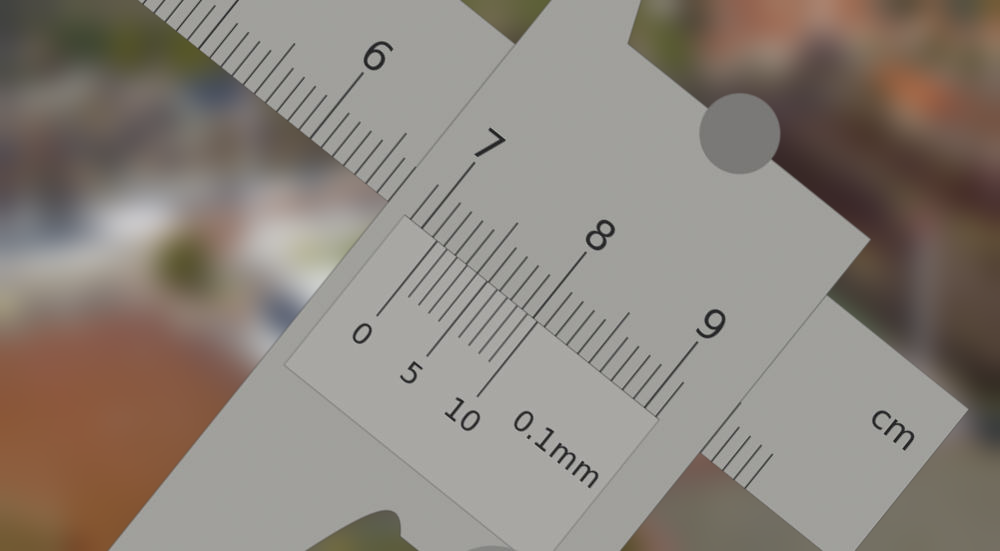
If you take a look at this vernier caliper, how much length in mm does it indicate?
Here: 71.4 mm
